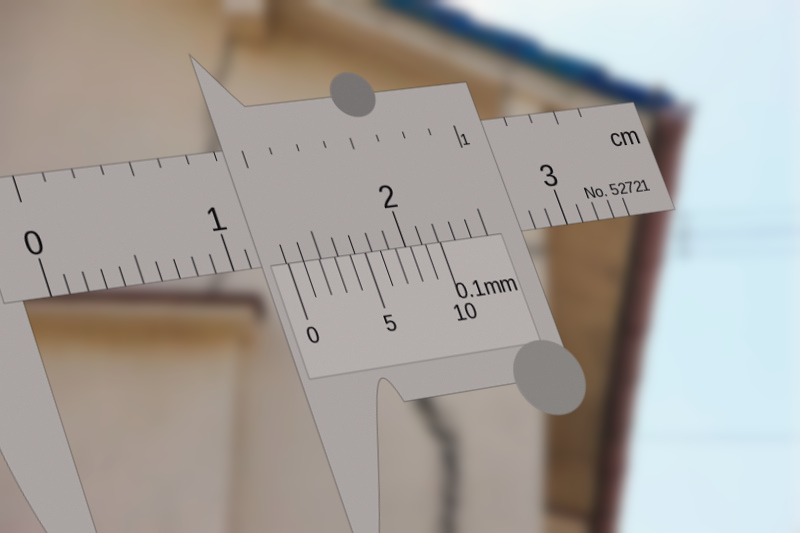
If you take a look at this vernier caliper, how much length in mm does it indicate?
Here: 13.1 mm
